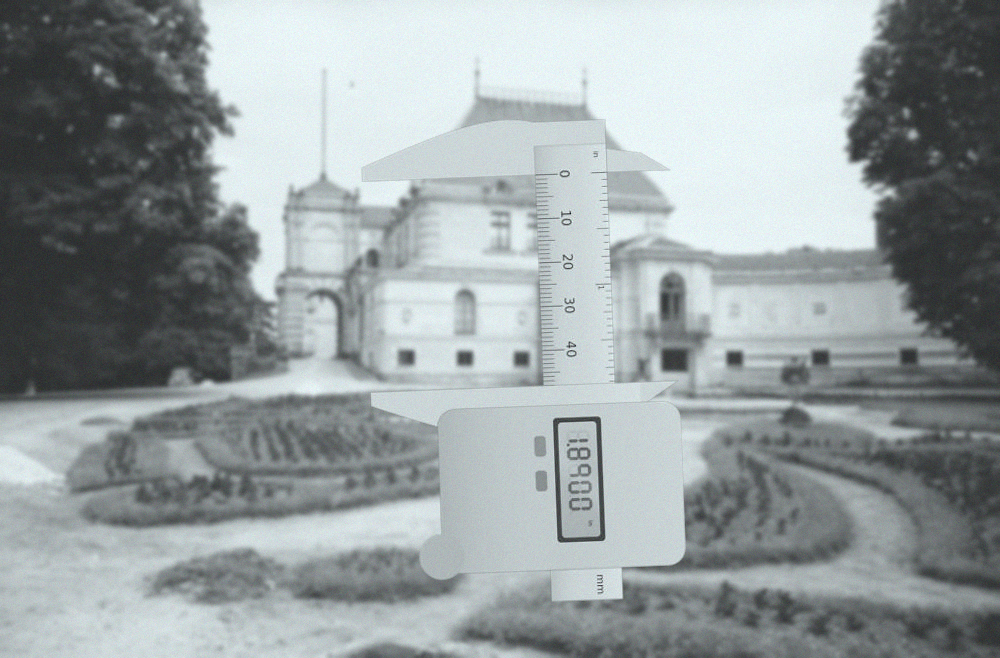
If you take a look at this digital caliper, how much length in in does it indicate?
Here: 1.8900 in
